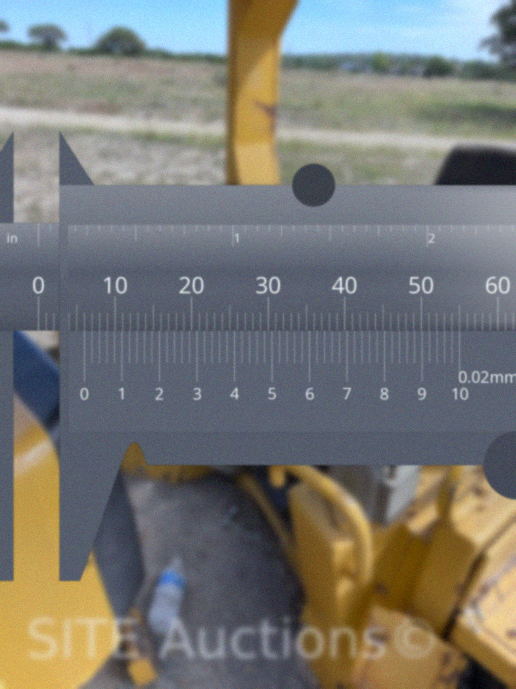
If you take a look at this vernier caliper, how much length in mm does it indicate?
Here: 6.0 mm
